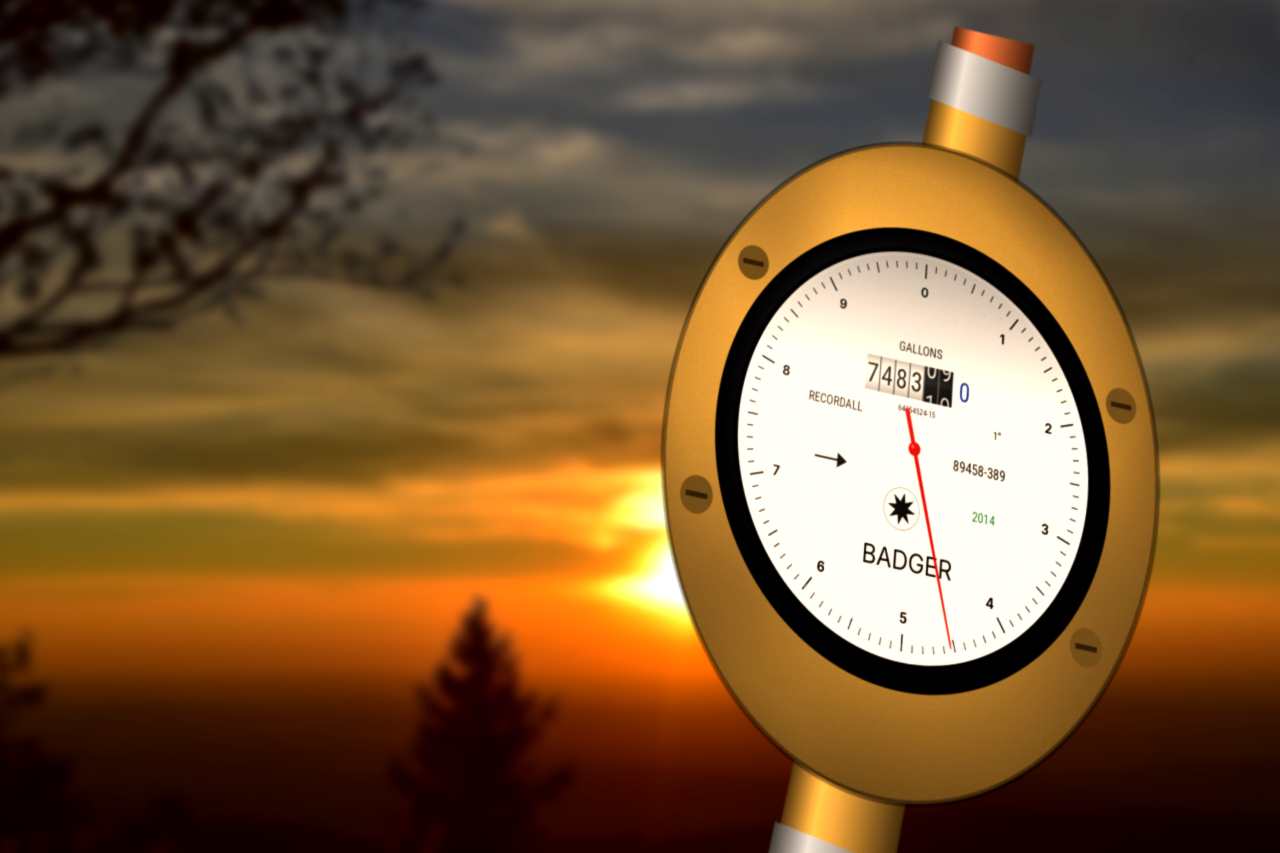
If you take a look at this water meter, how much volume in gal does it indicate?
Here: 7483094.5 gal
